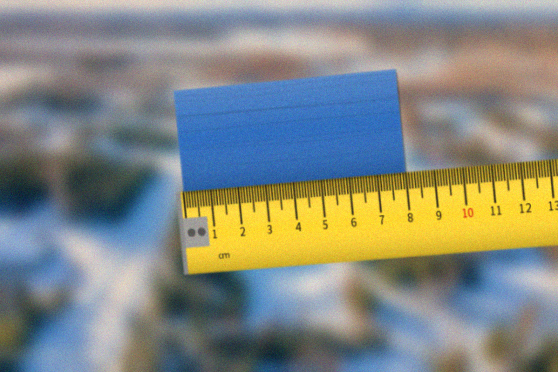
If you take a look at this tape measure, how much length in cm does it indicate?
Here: 8 cm
